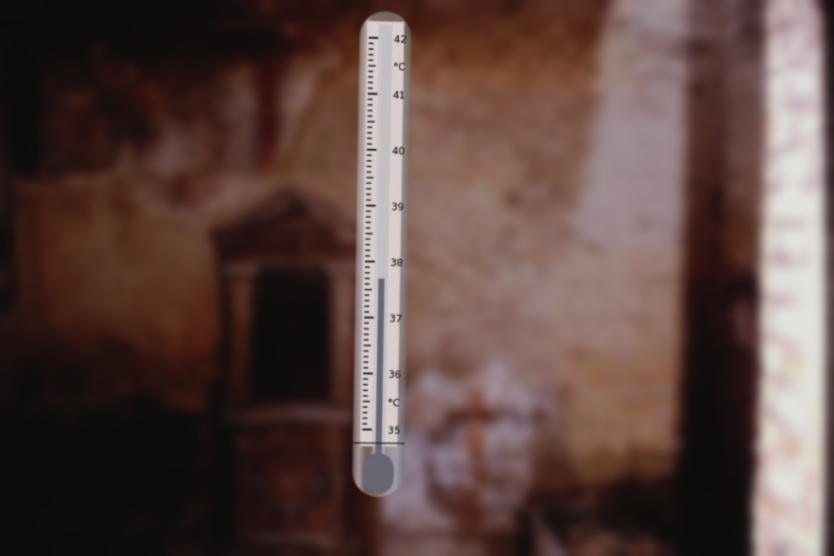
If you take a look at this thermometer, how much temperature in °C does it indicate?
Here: 37.7 °C
